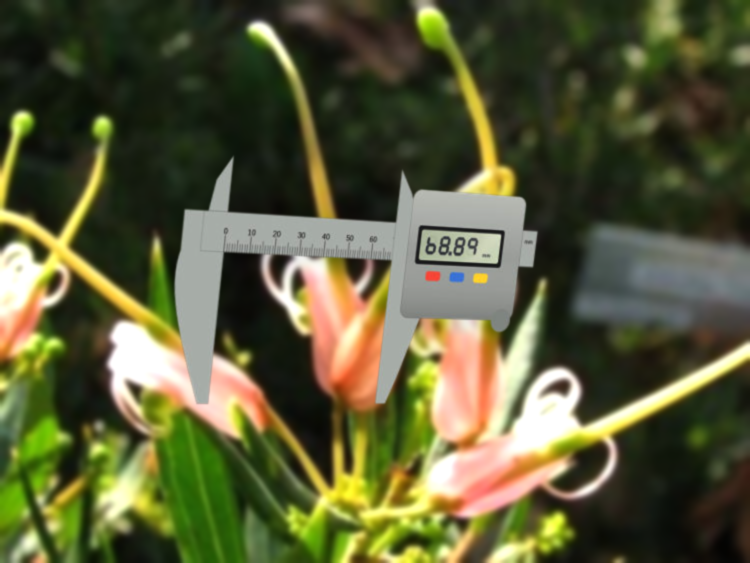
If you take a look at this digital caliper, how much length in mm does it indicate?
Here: 68.89 mm
